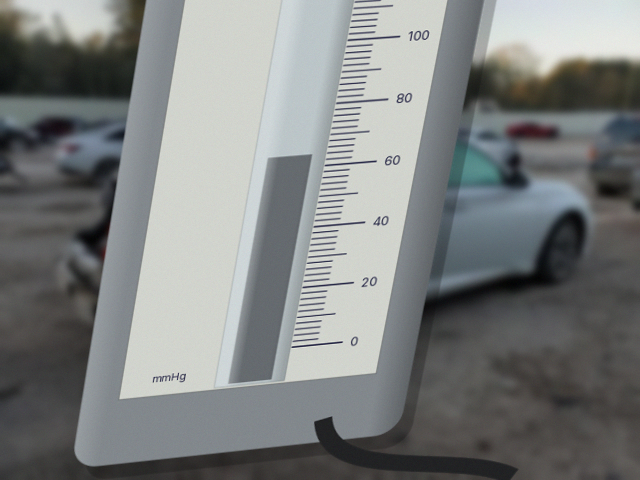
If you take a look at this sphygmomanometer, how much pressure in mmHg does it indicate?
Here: 64 mmHg
